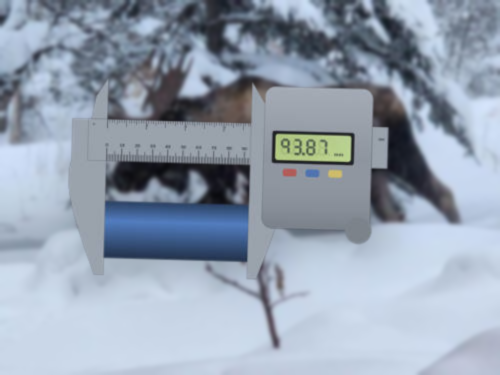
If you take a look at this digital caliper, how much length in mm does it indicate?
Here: 93.87 mm
